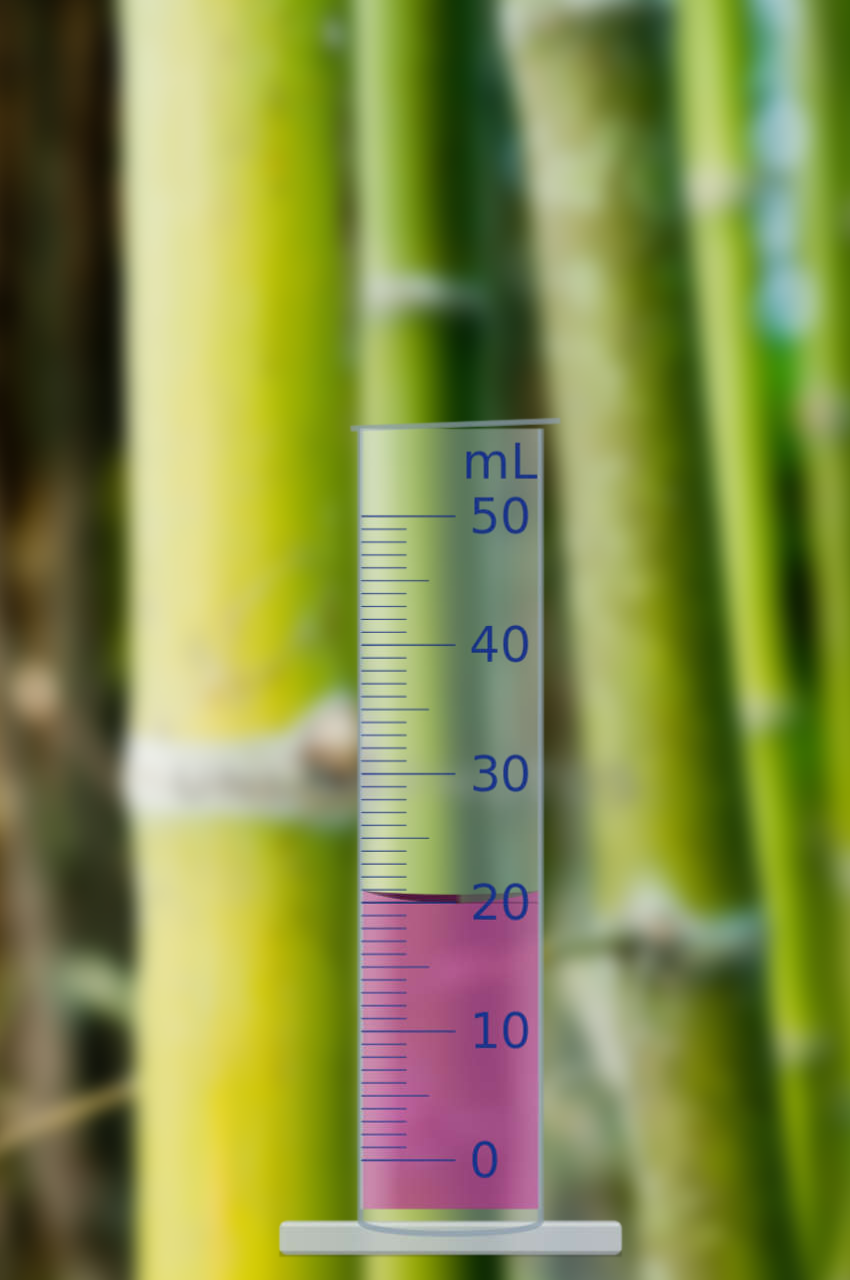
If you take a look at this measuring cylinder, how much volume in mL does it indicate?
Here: 20 mL
